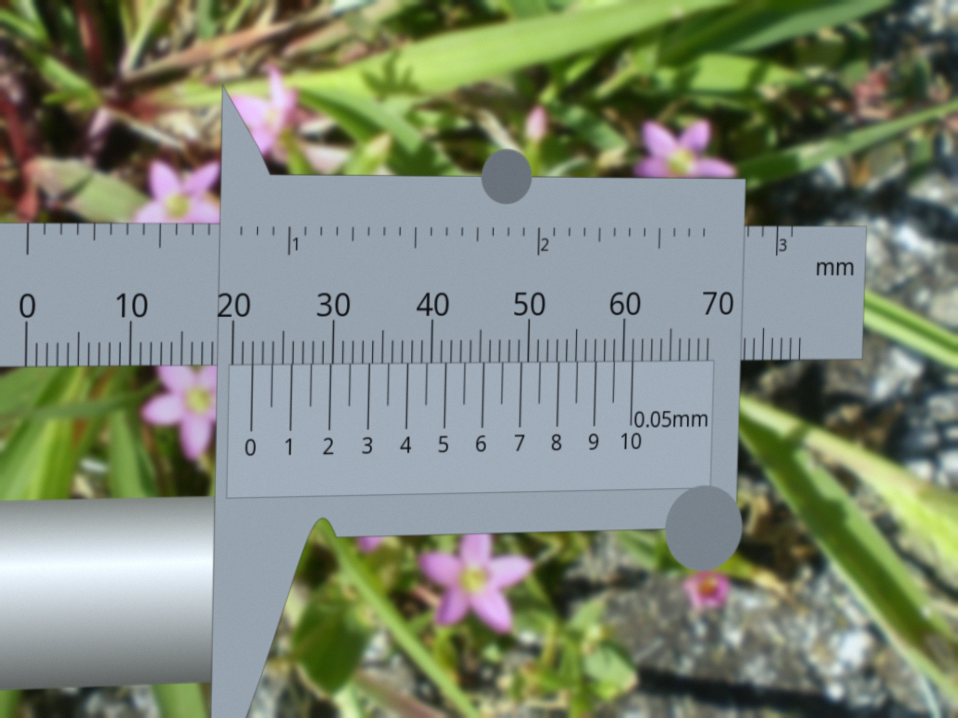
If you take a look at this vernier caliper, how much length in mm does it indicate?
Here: 22.0 mm
